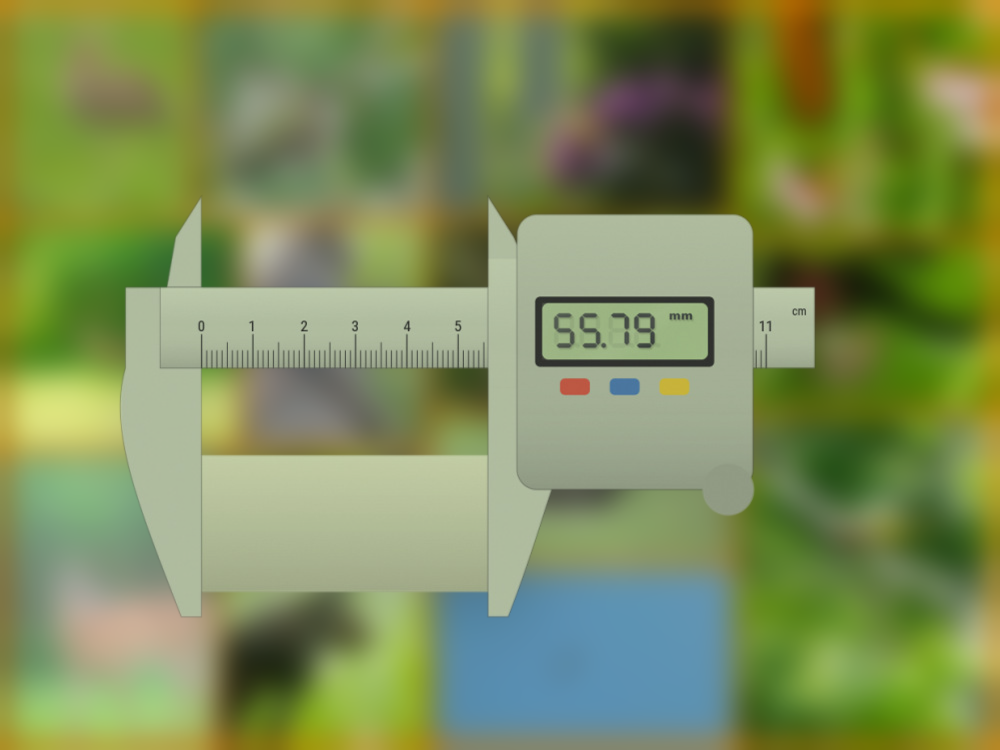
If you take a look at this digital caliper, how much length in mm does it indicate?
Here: 55.79 mm
